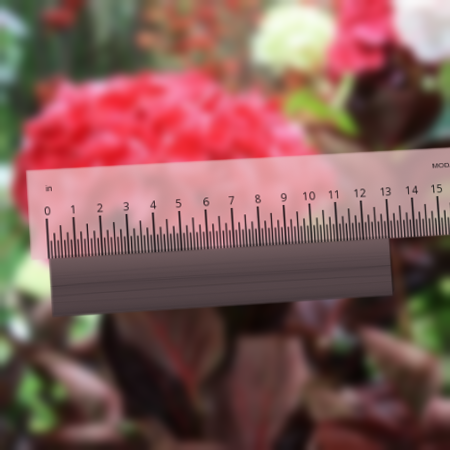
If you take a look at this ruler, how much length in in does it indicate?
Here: 13 in
